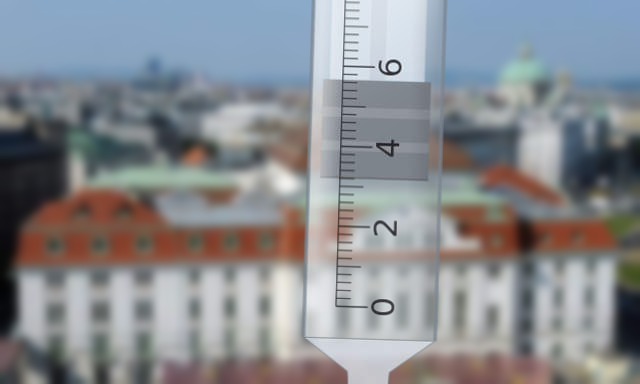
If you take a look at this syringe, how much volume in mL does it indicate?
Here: 3.2 mL
